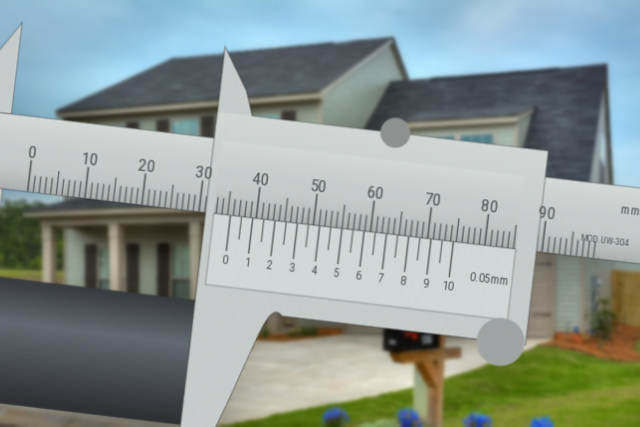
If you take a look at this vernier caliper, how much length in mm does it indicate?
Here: 35.5 mm
